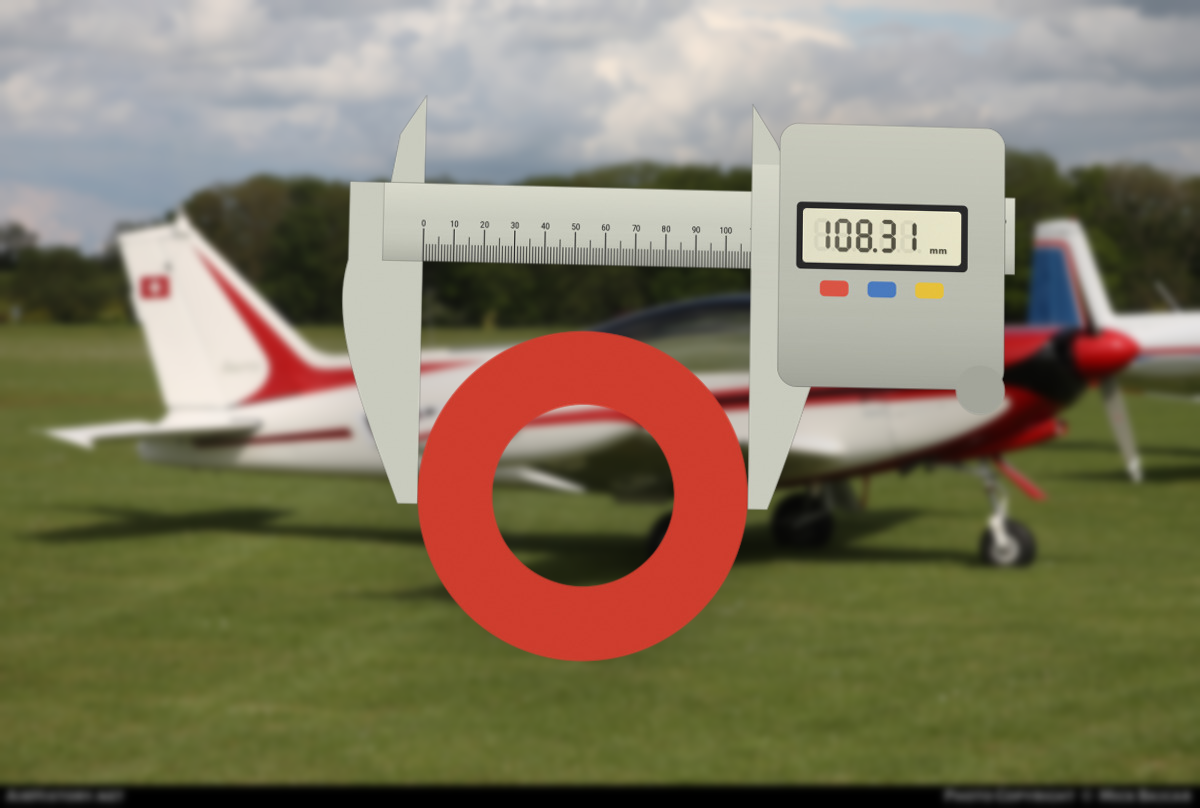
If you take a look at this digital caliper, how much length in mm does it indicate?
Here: 108.31 mm
